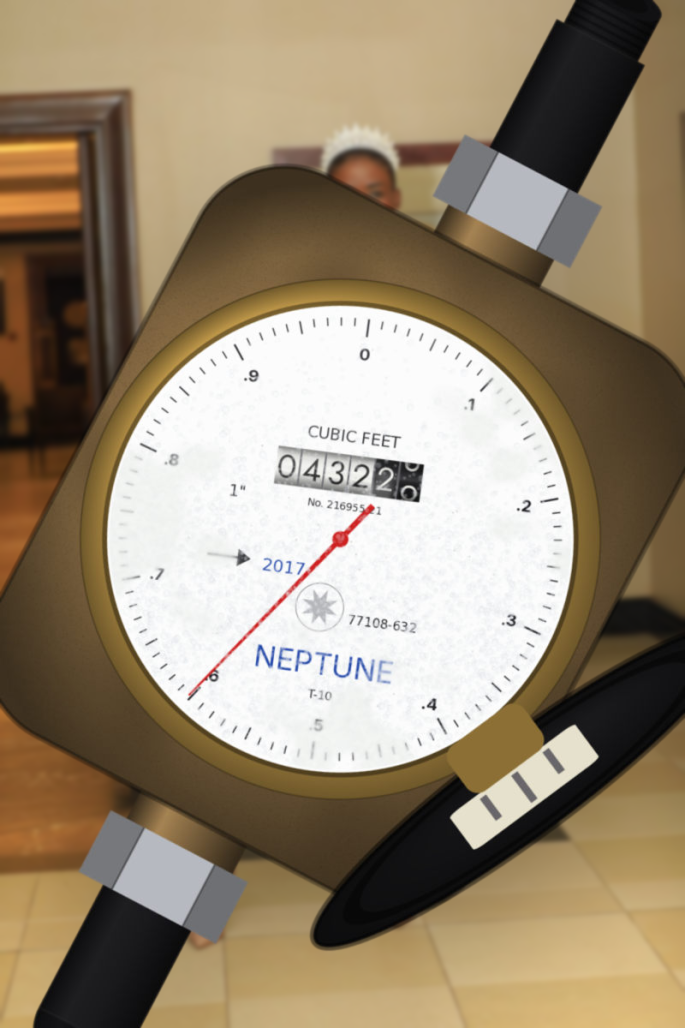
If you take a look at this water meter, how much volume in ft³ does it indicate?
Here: 43228.60 ft³
